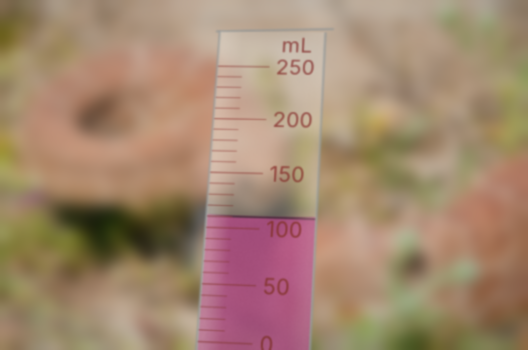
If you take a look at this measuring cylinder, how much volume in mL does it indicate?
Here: 110 mL
